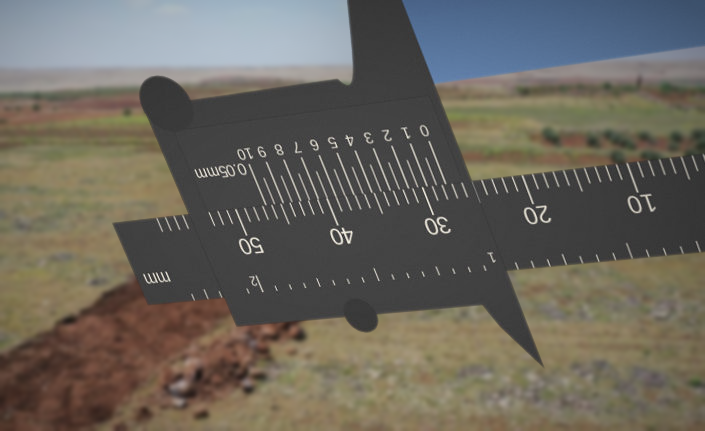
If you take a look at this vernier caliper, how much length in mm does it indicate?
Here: 27.6 mm
